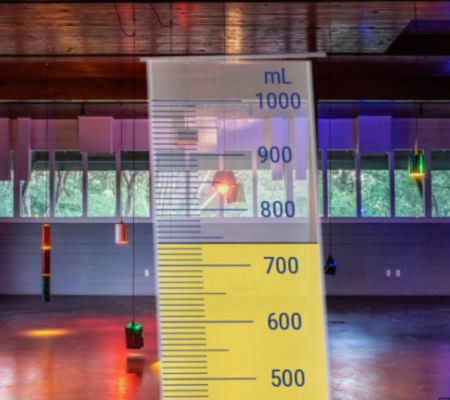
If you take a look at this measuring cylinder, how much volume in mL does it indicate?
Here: 740 mL
